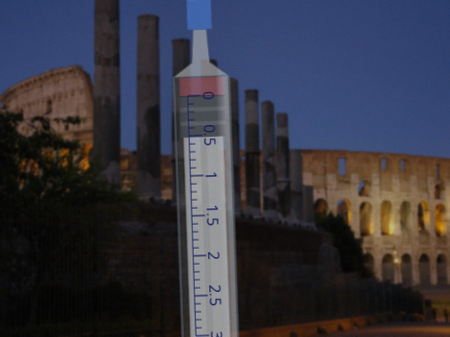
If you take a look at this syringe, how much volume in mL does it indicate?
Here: 0 mL
